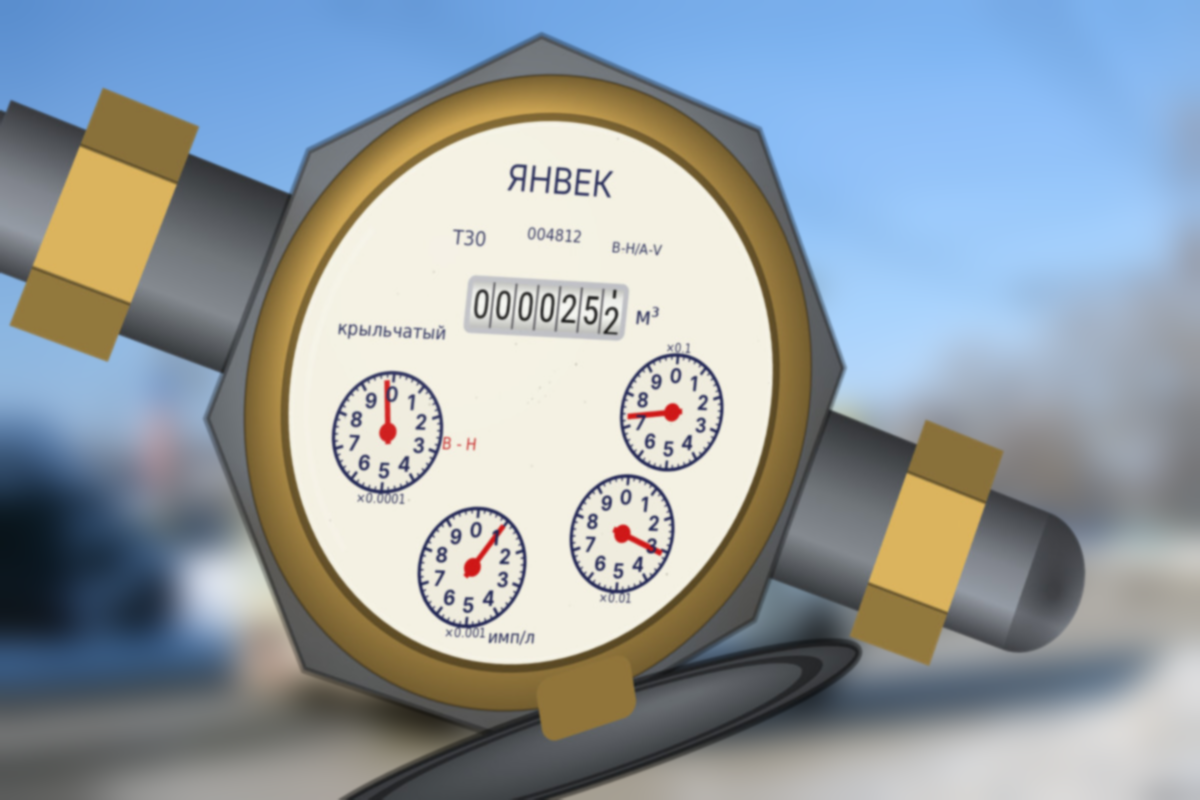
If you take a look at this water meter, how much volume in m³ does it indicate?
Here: 251.7309 m³
